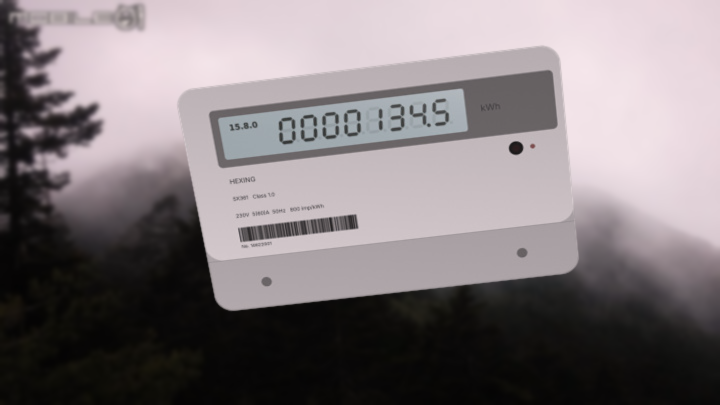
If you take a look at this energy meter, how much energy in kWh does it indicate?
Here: 134.5 kWh
